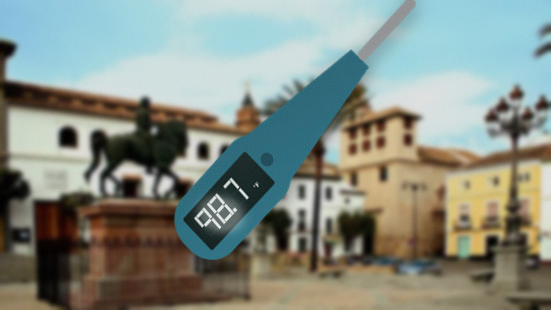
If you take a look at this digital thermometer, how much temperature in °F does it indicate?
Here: 98.7 °F
